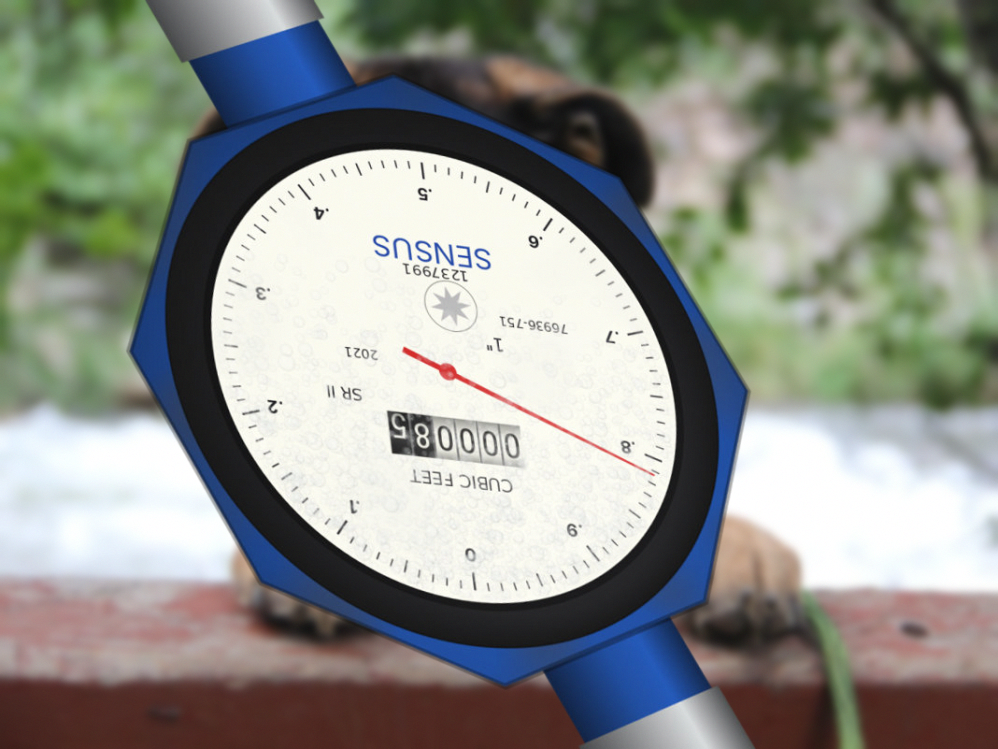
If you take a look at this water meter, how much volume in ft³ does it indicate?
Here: 84.81 ft³
